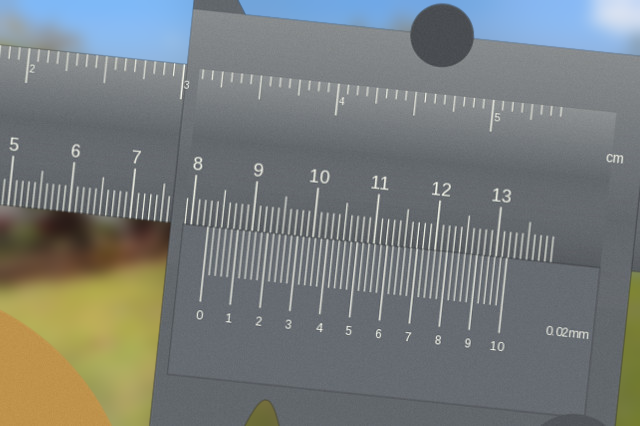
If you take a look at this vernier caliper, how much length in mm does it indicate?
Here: 82.8 mm
